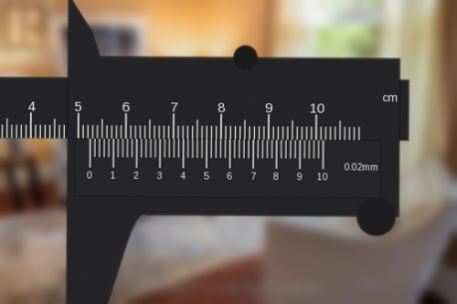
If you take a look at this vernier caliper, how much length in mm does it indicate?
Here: 52.5 mm
